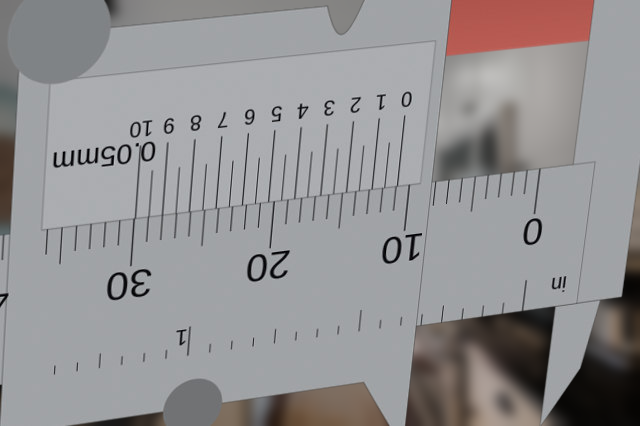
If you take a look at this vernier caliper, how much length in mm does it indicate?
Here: 10.9 mm
